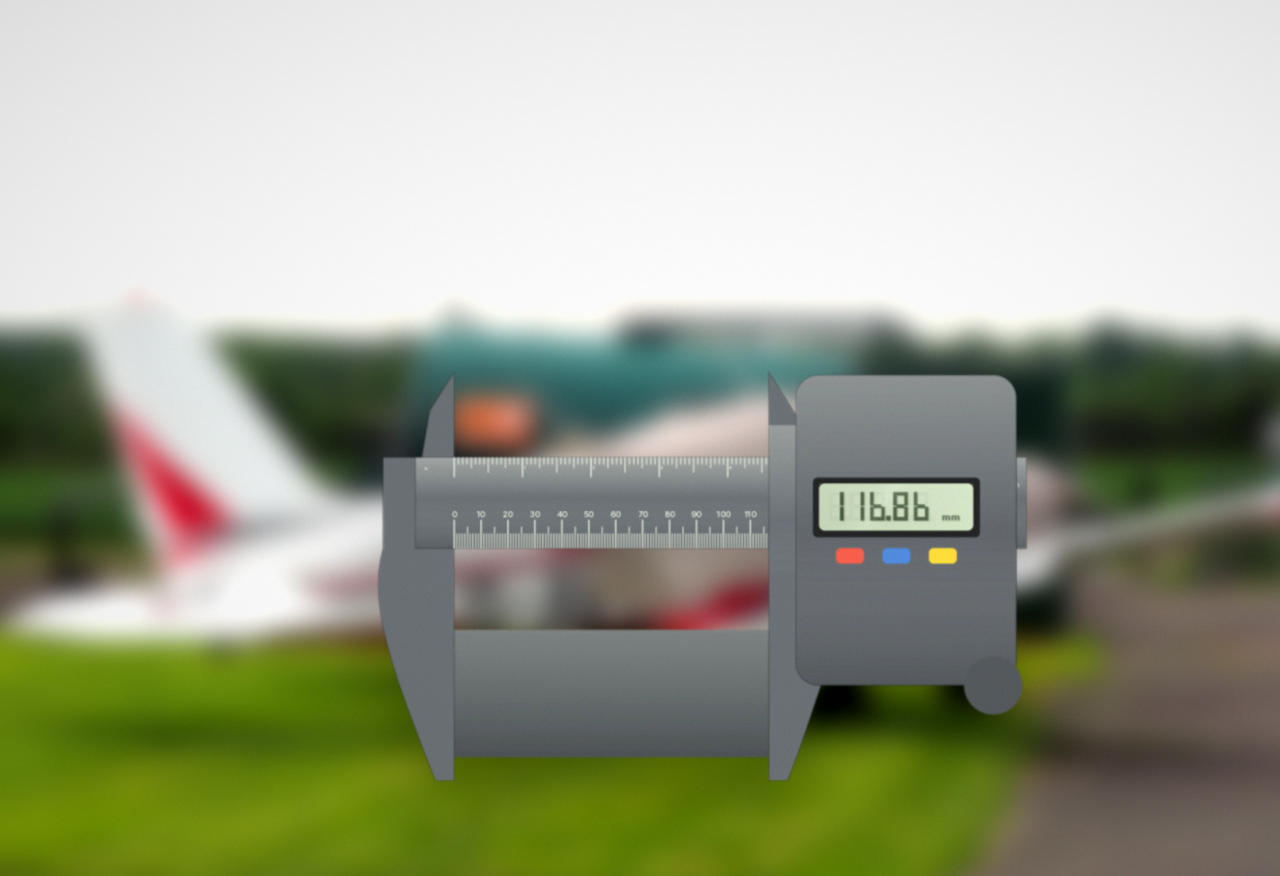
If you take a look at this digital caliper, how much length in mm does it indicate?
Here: 116.86 mm
